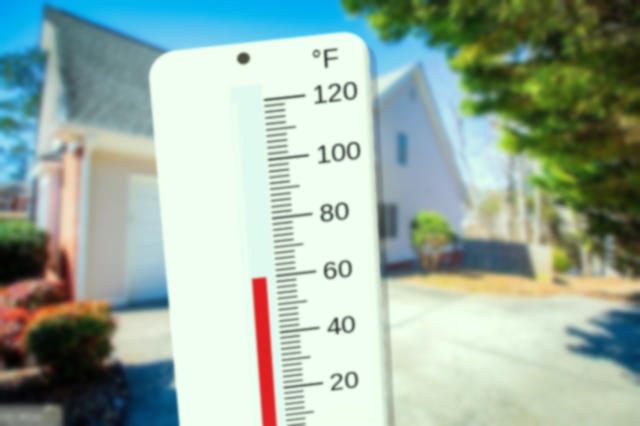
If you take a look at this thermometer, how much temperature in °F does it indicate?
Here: 60 °F
